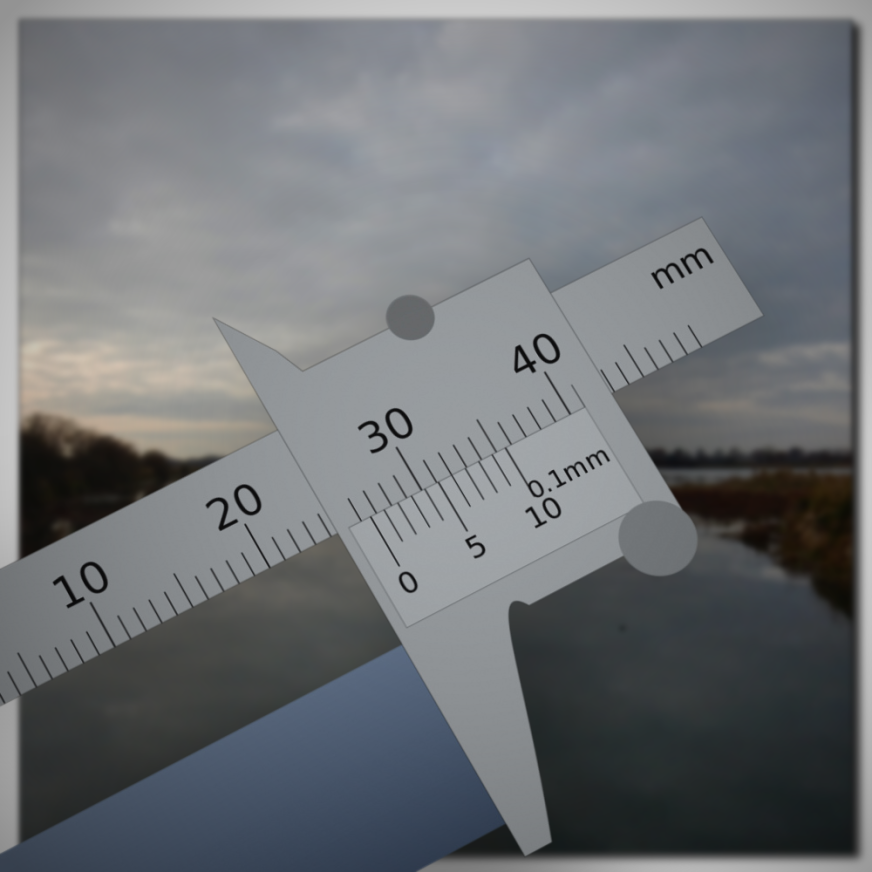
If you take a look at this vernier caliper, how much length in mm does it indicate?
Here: 26.6 mm
